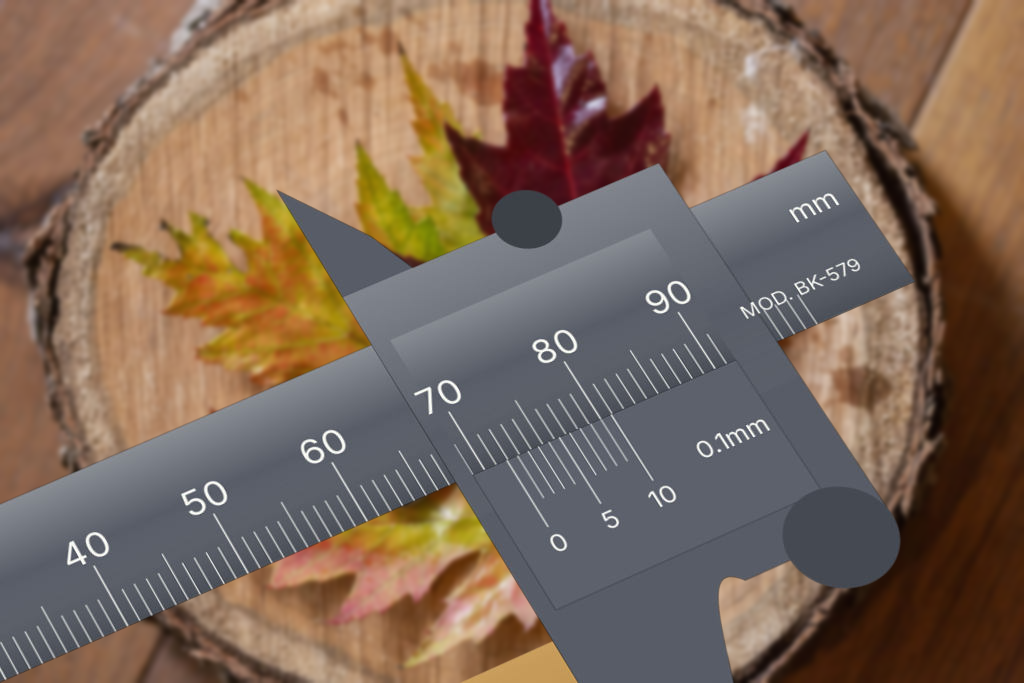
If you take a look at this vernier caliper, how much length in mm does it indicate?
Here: 71.9 mm
